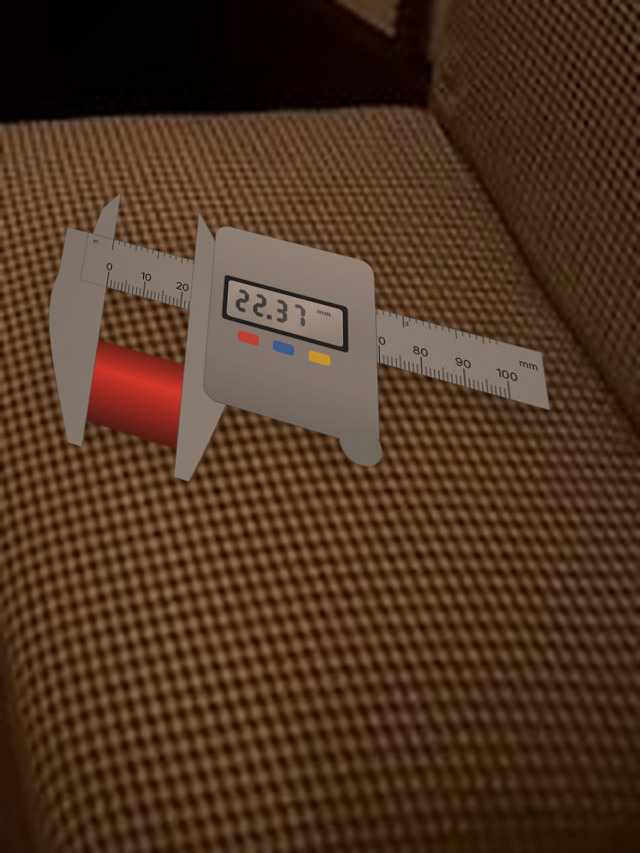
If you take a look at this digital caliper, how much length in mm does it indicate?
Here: 22.37 mm
